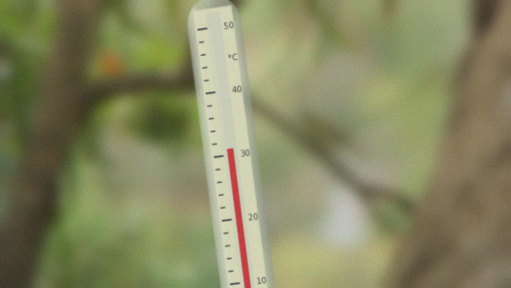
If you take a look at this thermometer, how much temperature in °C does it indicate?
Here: 31 °C
